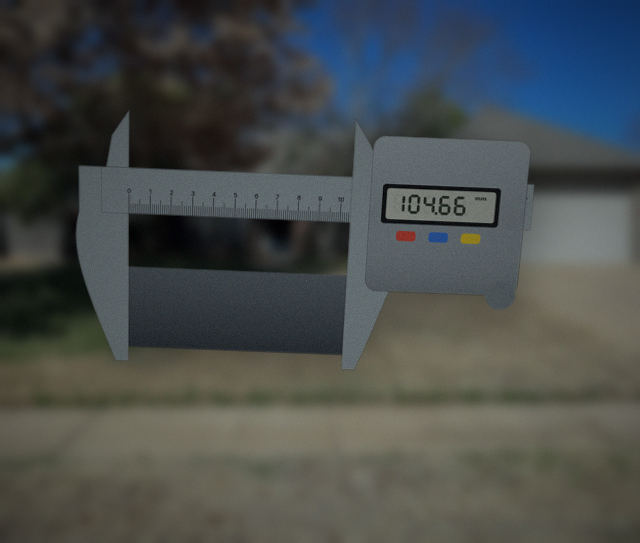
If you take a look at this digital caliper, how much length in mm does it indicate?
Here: 104.66 mm
